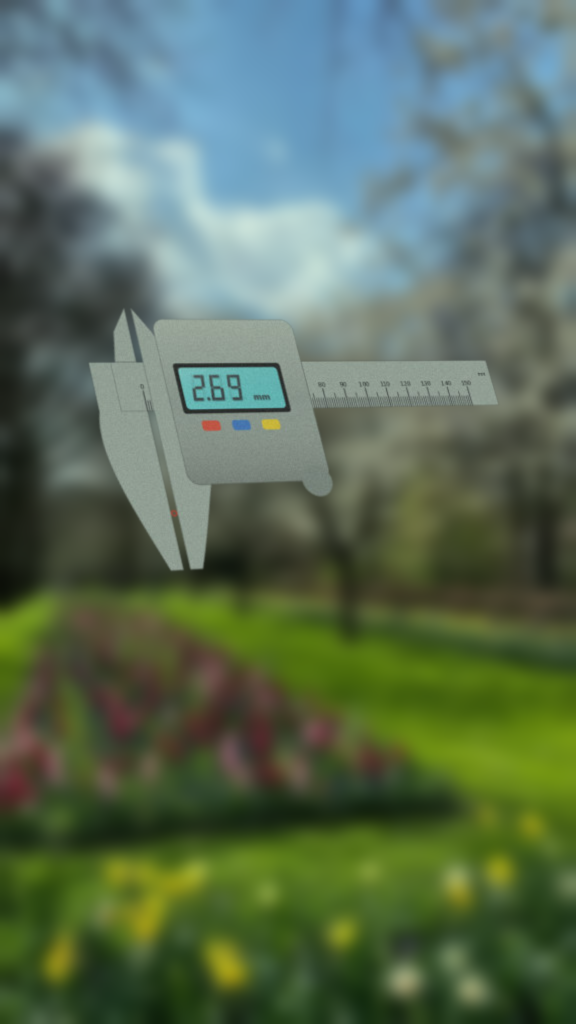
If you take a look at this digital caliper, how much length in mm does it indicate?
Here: 2.69 mm
